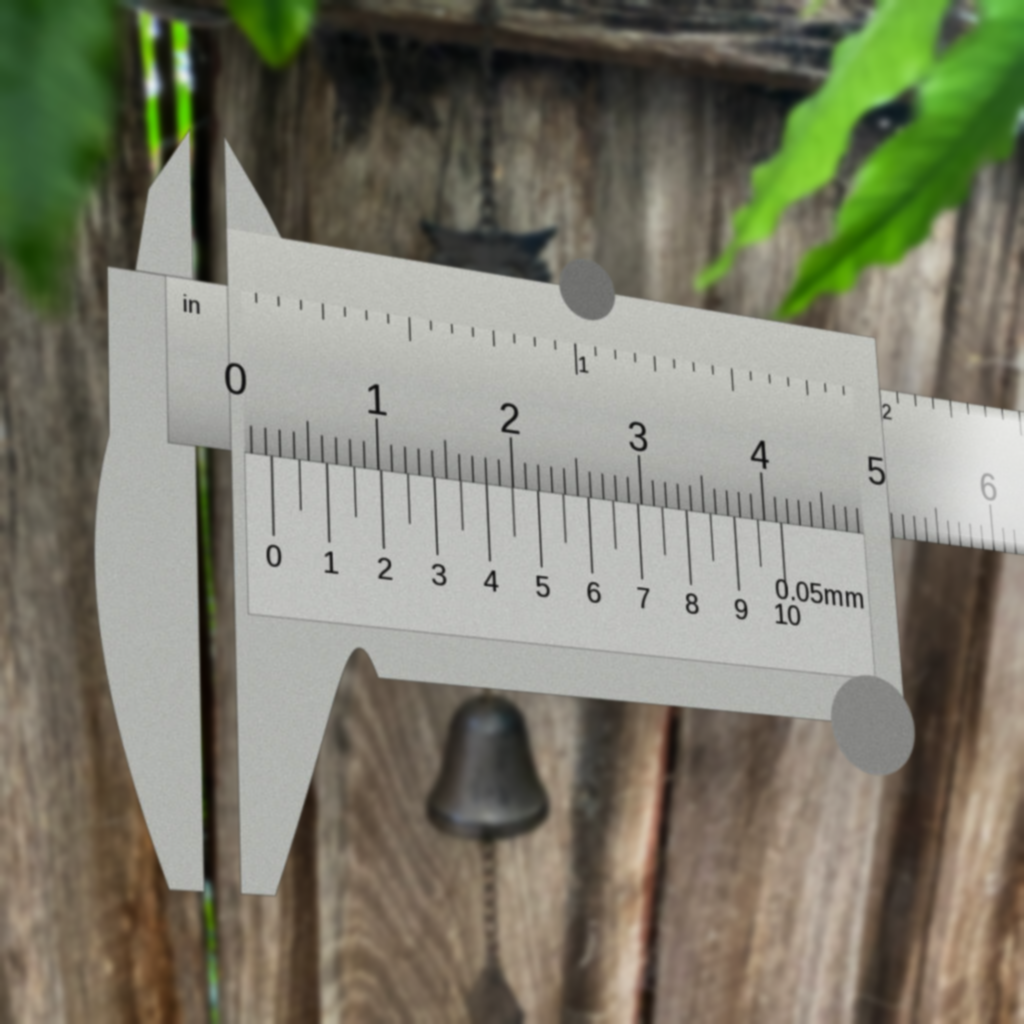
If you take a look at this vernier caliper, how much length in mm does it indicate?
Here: 2.4 mm
